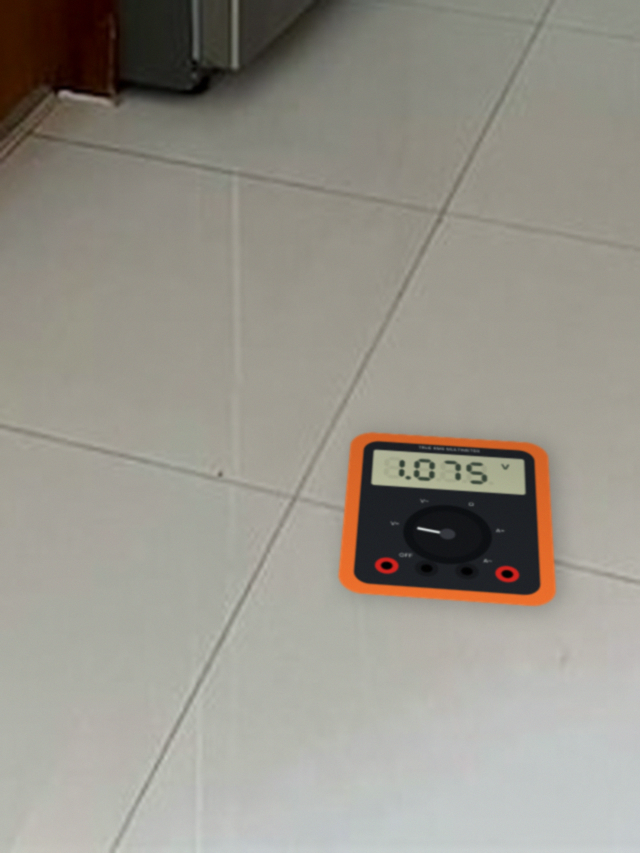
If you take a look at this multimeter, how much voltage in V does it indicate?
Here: 1.075 V
